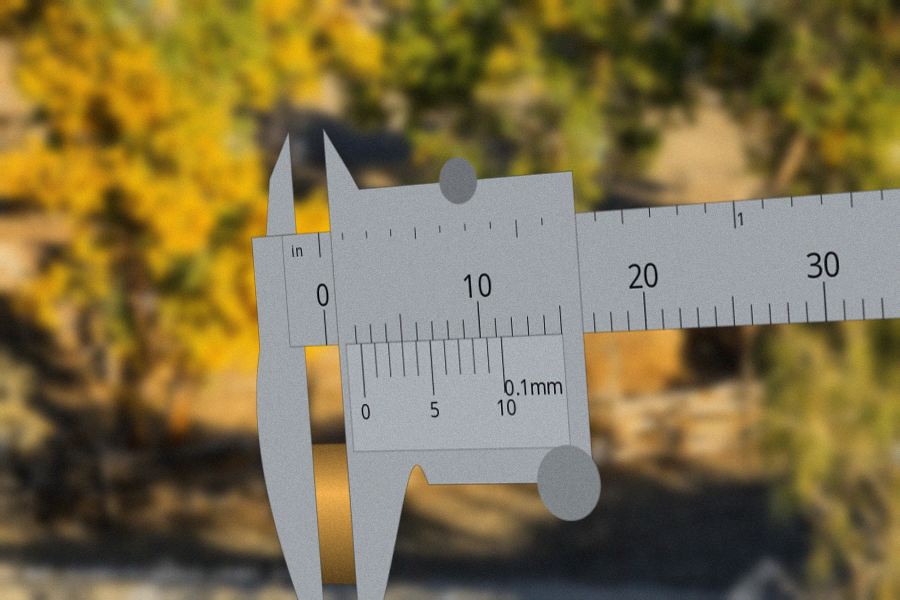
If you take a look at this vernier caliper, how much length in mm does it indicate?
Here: 2.3 mm
